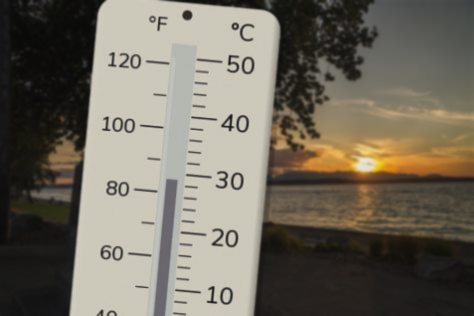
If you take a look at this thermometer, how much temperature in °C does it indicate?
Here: 29 °C
